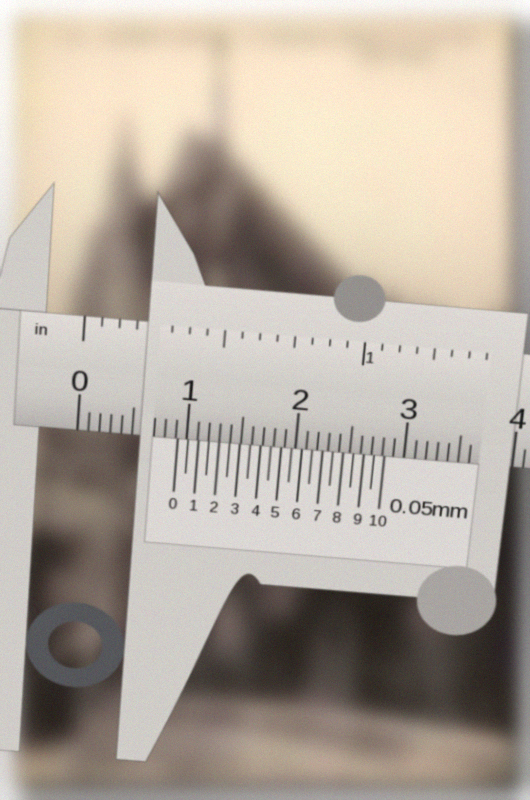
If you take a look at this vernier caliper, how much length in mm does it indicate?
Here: 9.2 mm
